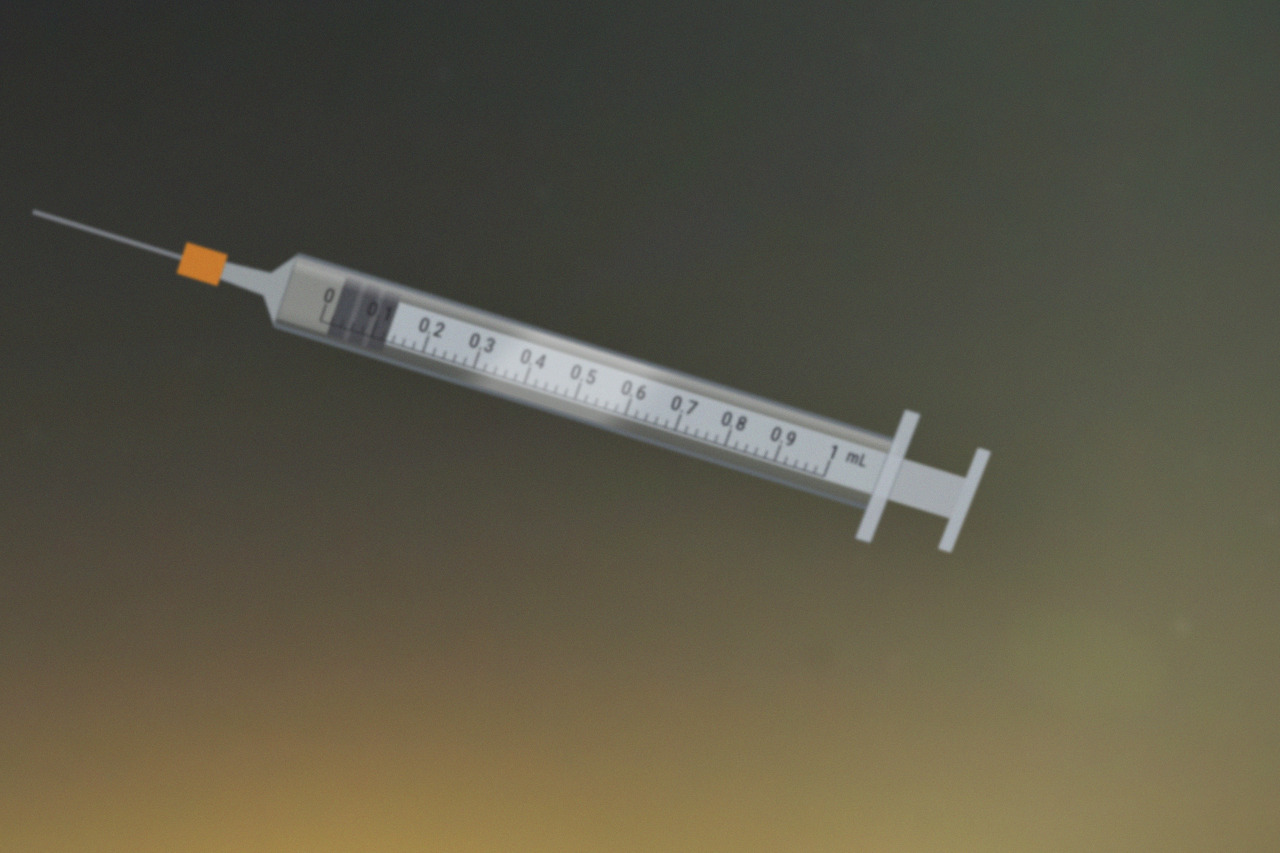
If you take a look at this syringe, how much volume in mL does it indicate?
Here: 0.02 mL
